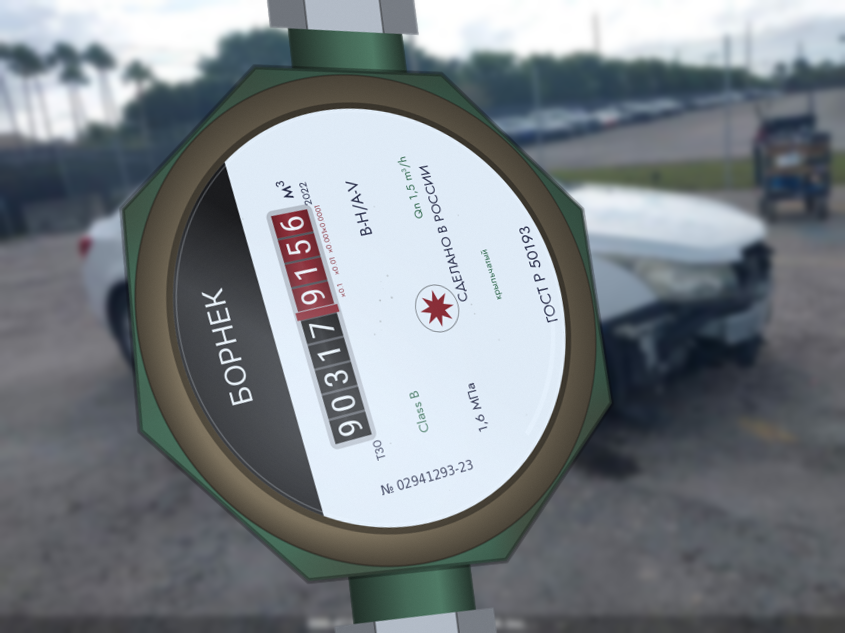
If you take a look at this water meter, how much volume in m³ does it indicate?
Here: 90317.9156 m³
